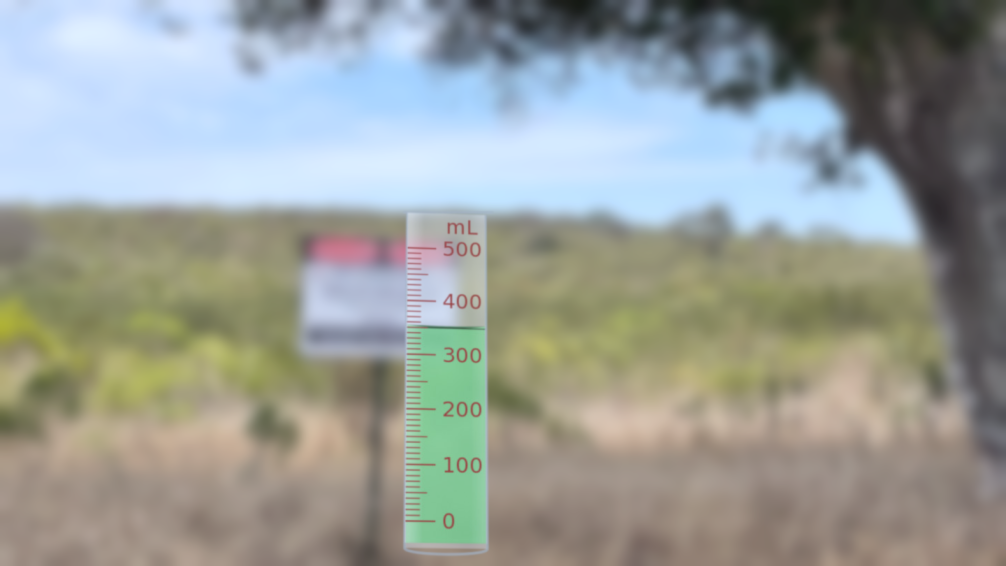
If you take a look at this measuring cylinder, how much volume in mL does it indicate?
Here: 350 mL
